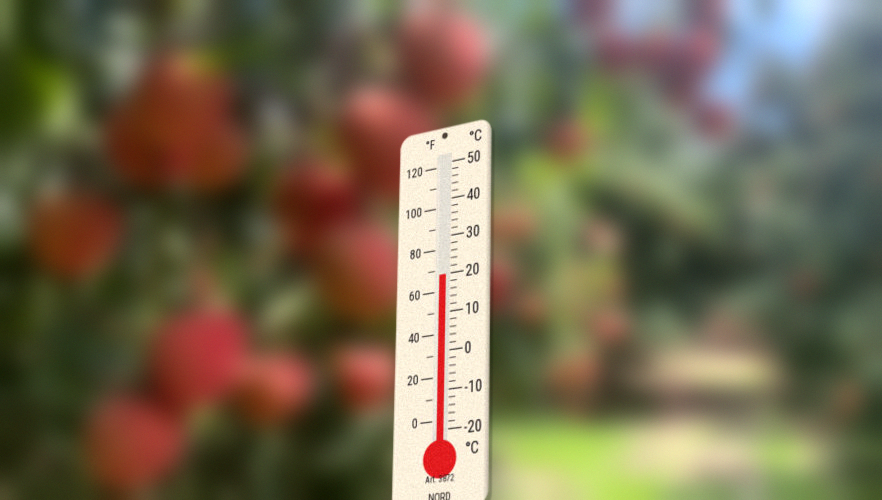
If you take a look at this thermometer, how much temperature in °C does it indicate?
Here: 20 °C
